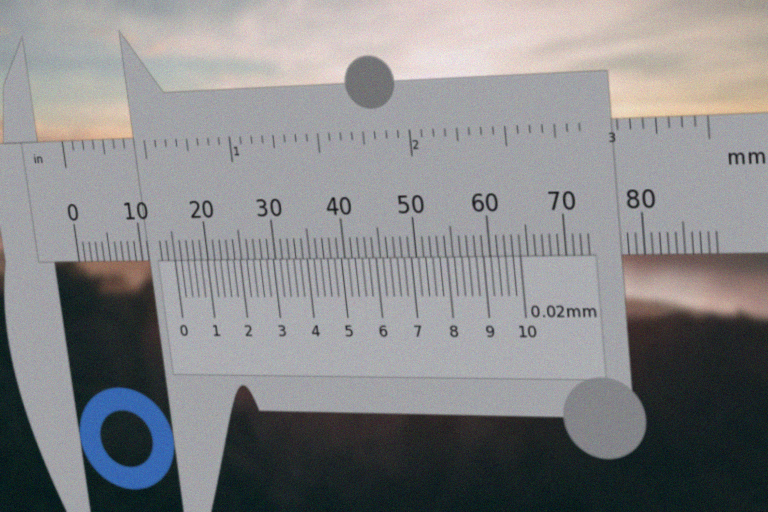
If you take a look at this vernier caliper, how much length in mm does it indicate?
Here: 15.0 mm
